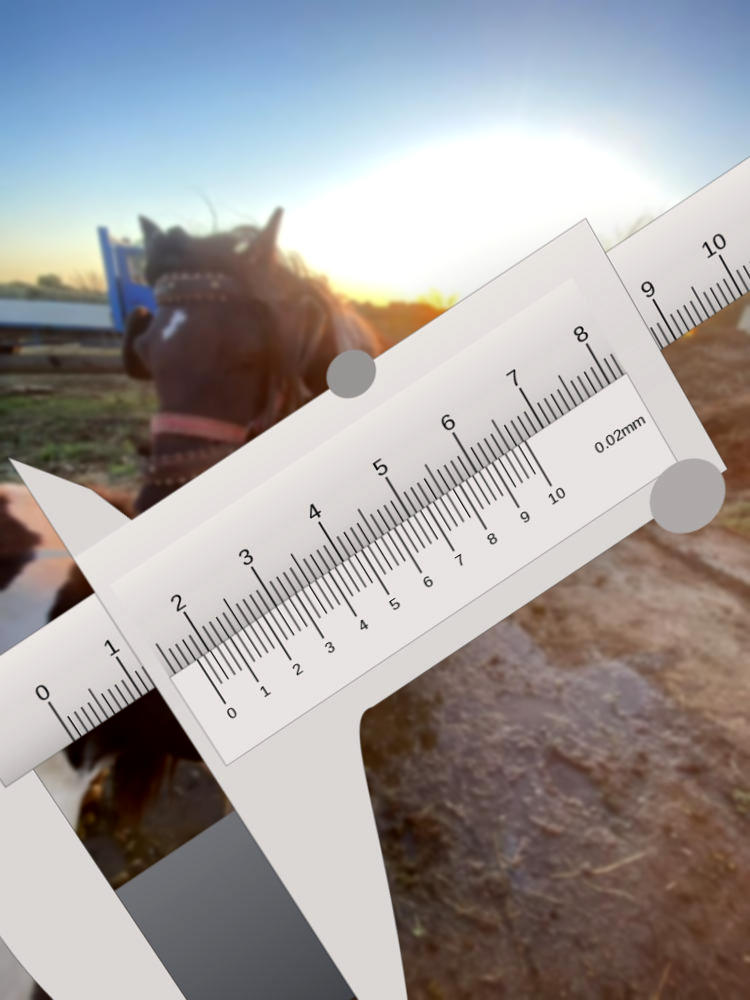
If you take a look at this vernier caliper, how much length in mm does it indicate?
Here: 18.2 mm
